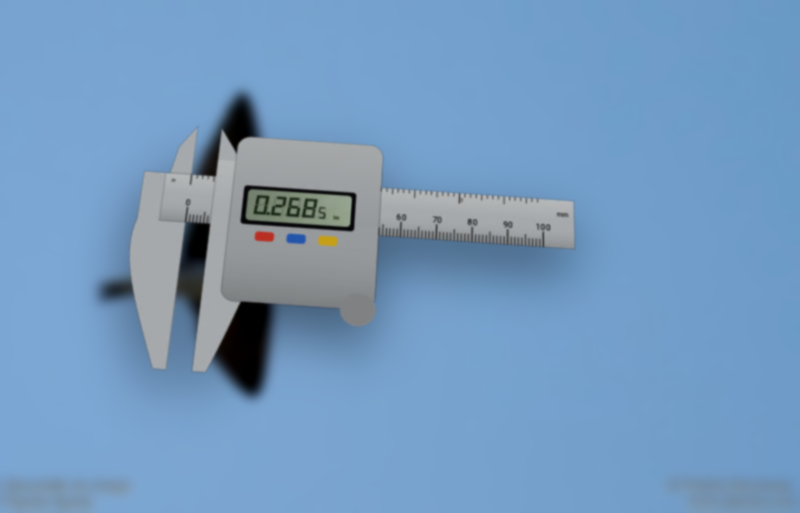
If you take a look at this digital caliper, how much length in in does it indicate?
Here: 0.2685 in
